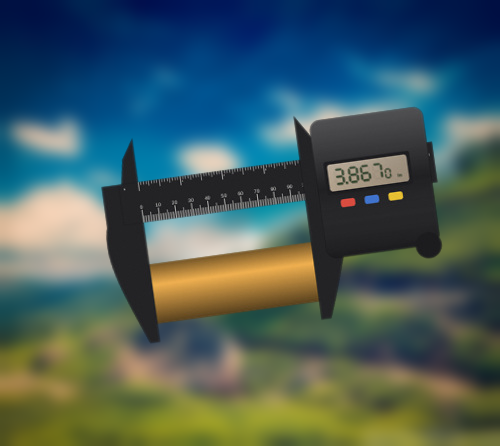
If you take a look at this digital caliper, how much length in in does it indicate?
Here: 3.8670 in
